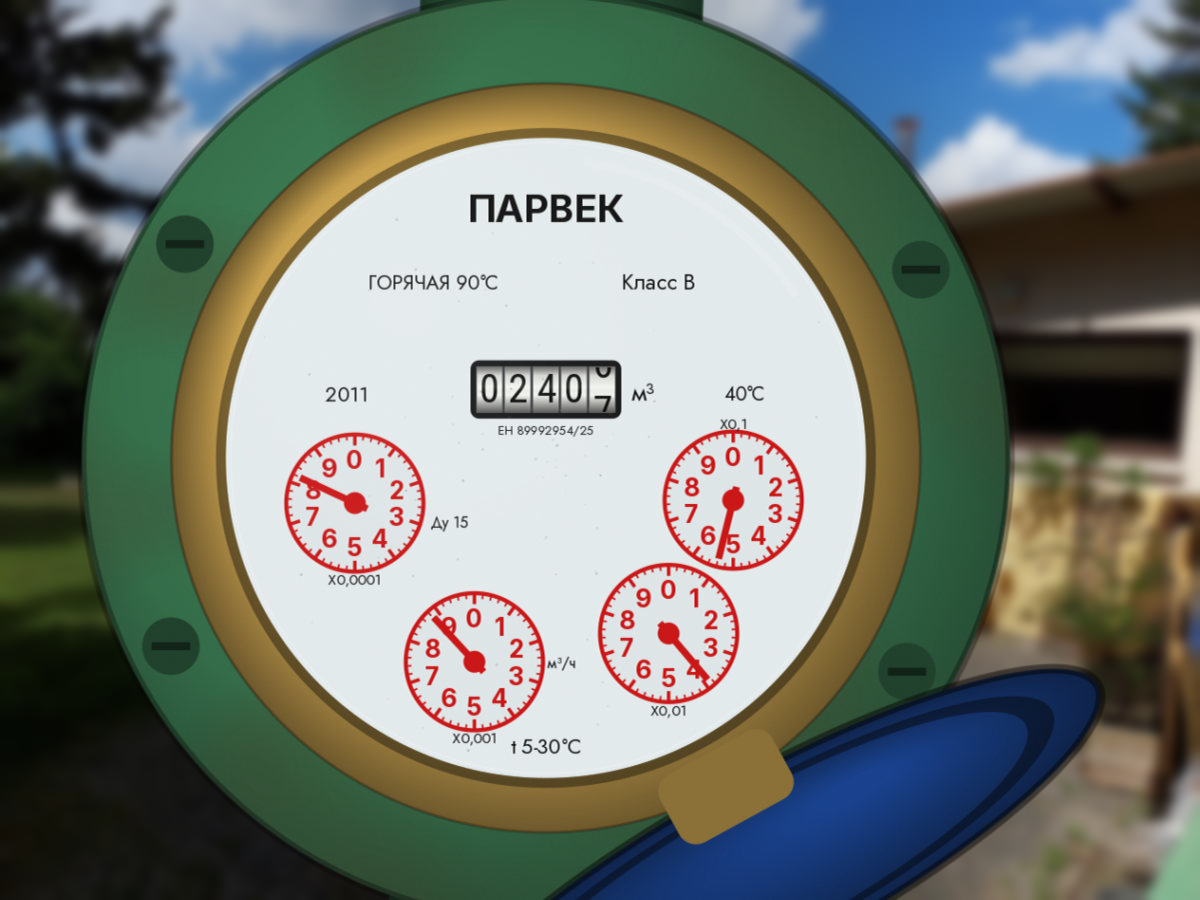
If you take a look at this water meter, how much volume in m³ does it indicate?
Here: 2406.5388 m³
